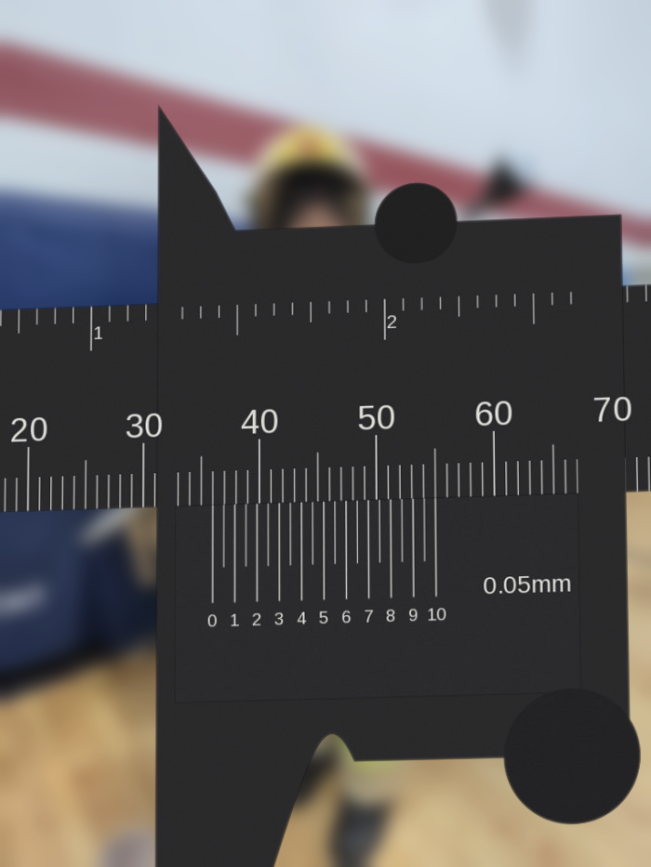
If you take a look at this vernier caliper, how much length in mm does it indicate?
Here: 36.0 mm
